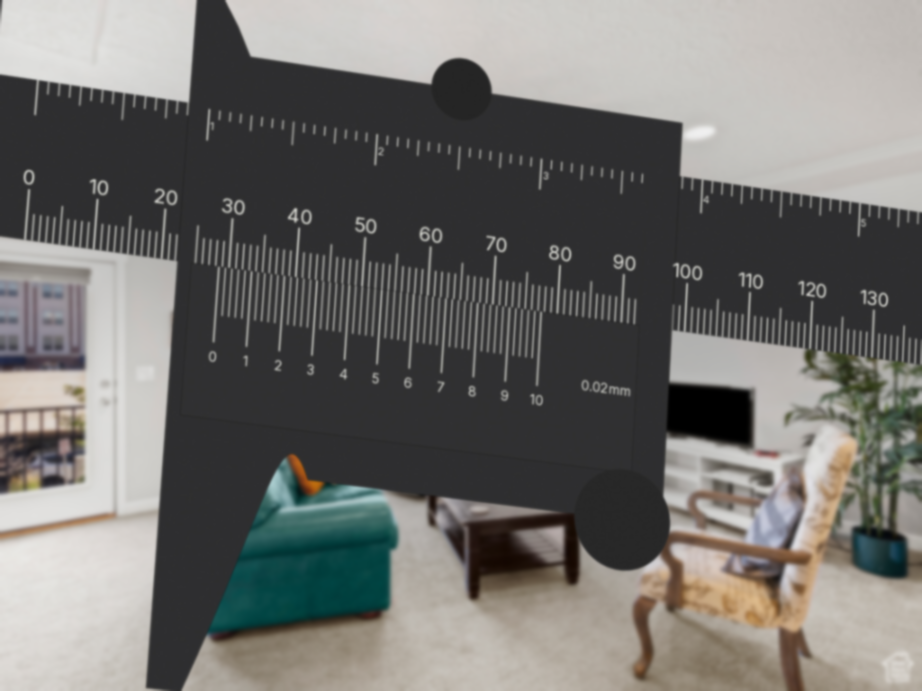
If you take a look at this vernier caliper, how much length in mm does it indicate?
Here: 28.5 mm
